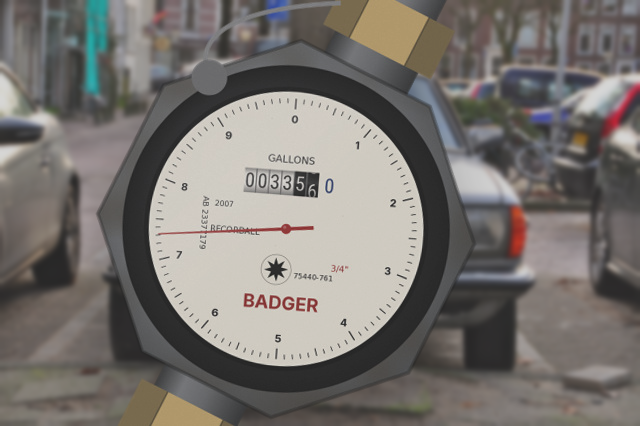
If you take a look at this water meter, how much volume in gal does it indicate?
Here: 33557.3 gal
